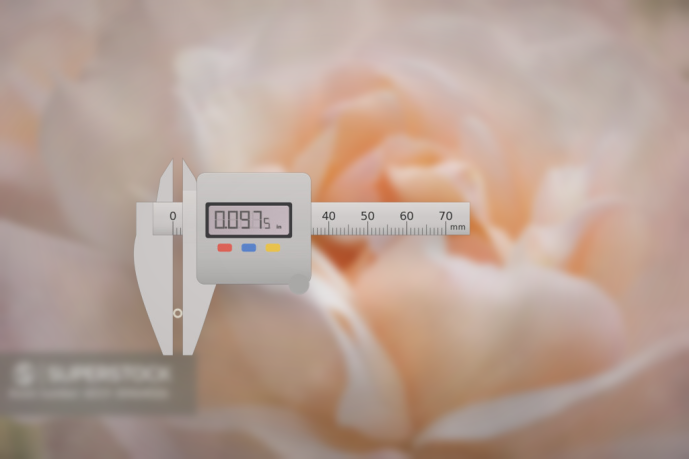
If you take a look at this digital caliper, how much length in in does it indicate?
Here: 0.0975 in
